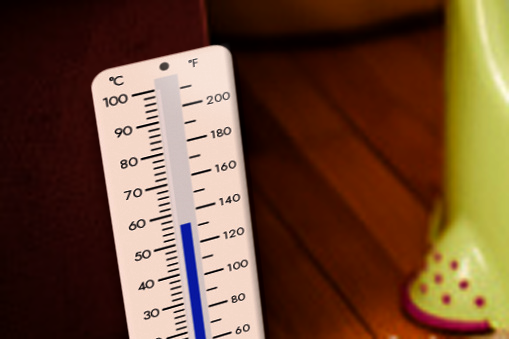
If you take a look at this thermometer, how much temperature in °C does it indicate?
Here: 56 °C
